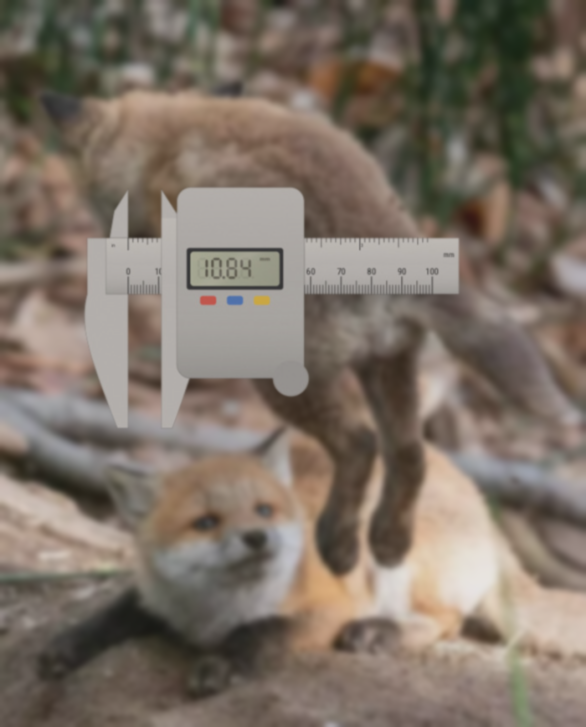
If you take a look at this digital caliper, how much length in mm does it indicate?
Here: 10.84 mm
